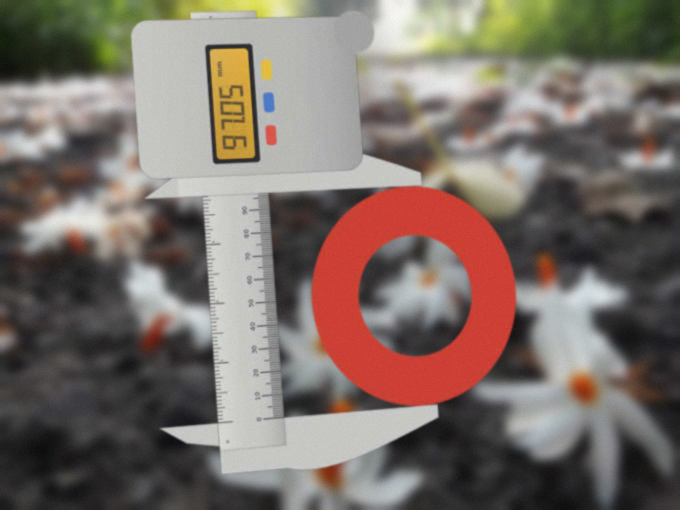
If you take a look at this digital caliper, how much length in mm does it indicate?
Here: 97.05 mm
